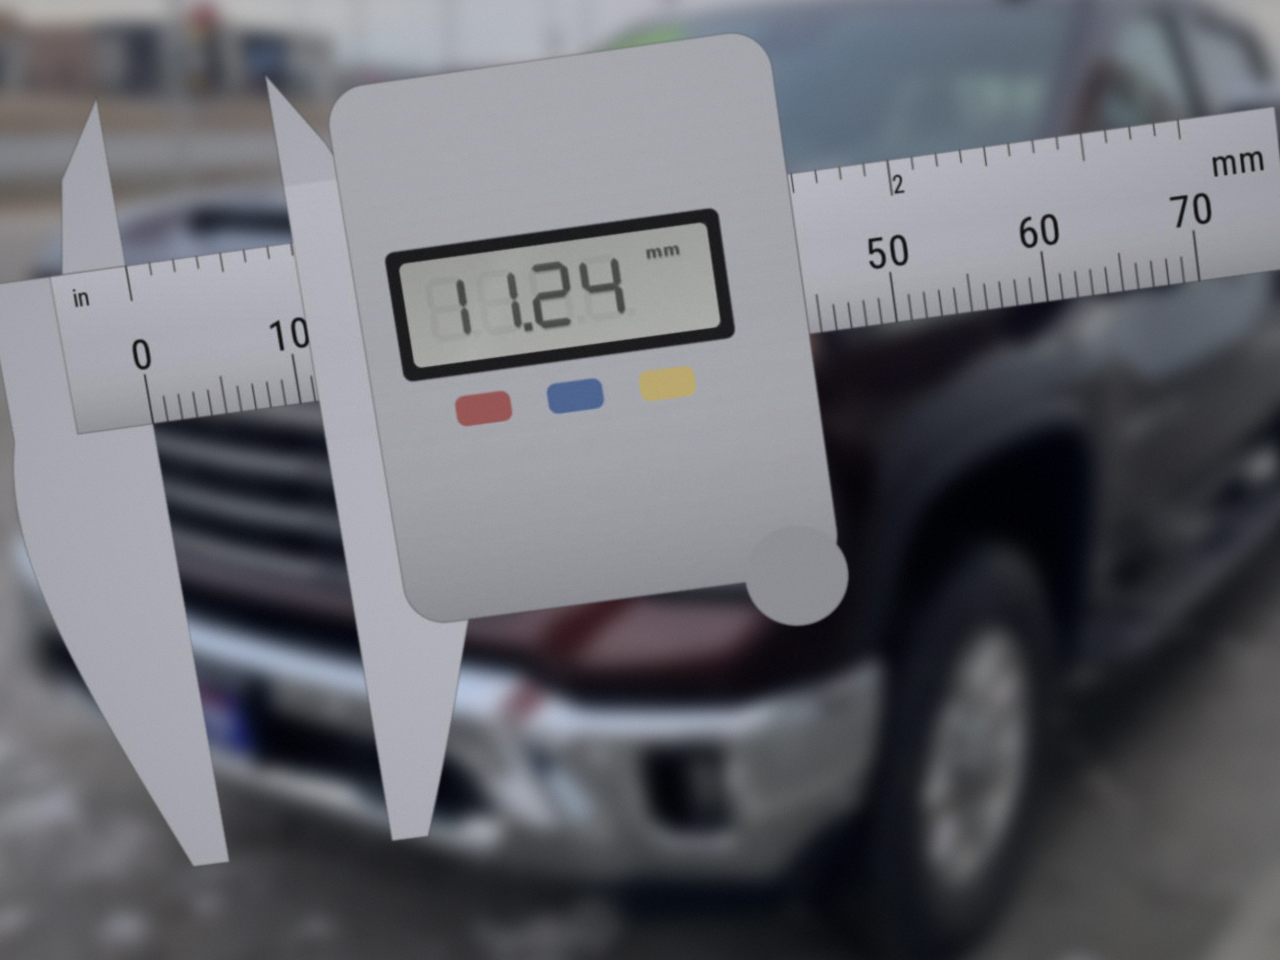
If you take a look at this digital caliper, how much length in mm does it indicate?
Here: 11.24 mm
